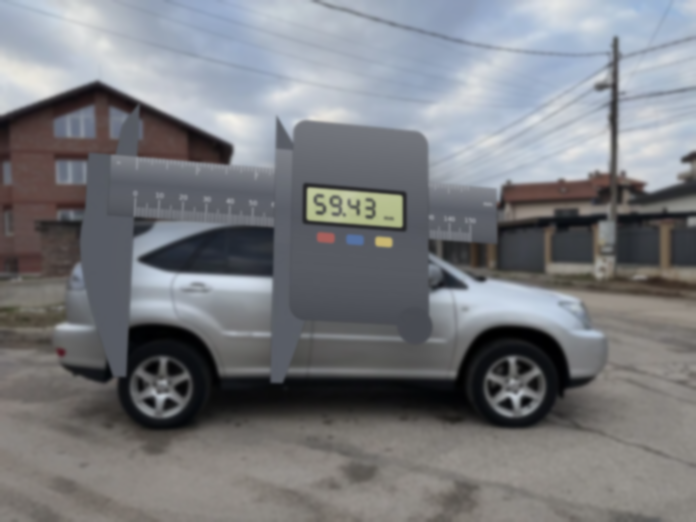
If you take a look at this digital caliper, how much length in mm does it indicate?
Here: 59.43 mm
